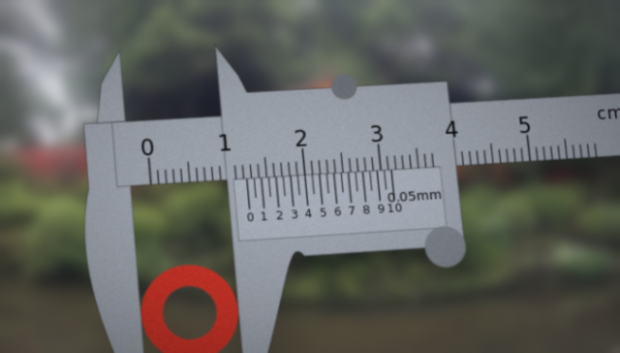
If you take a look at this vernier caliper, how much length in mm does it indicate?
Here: 12.4 mm
